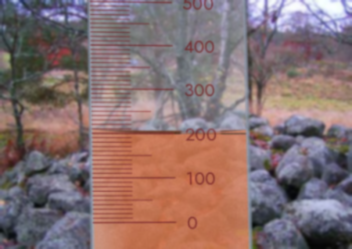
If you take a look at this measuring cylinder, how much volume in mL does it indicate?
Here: 200 mL
